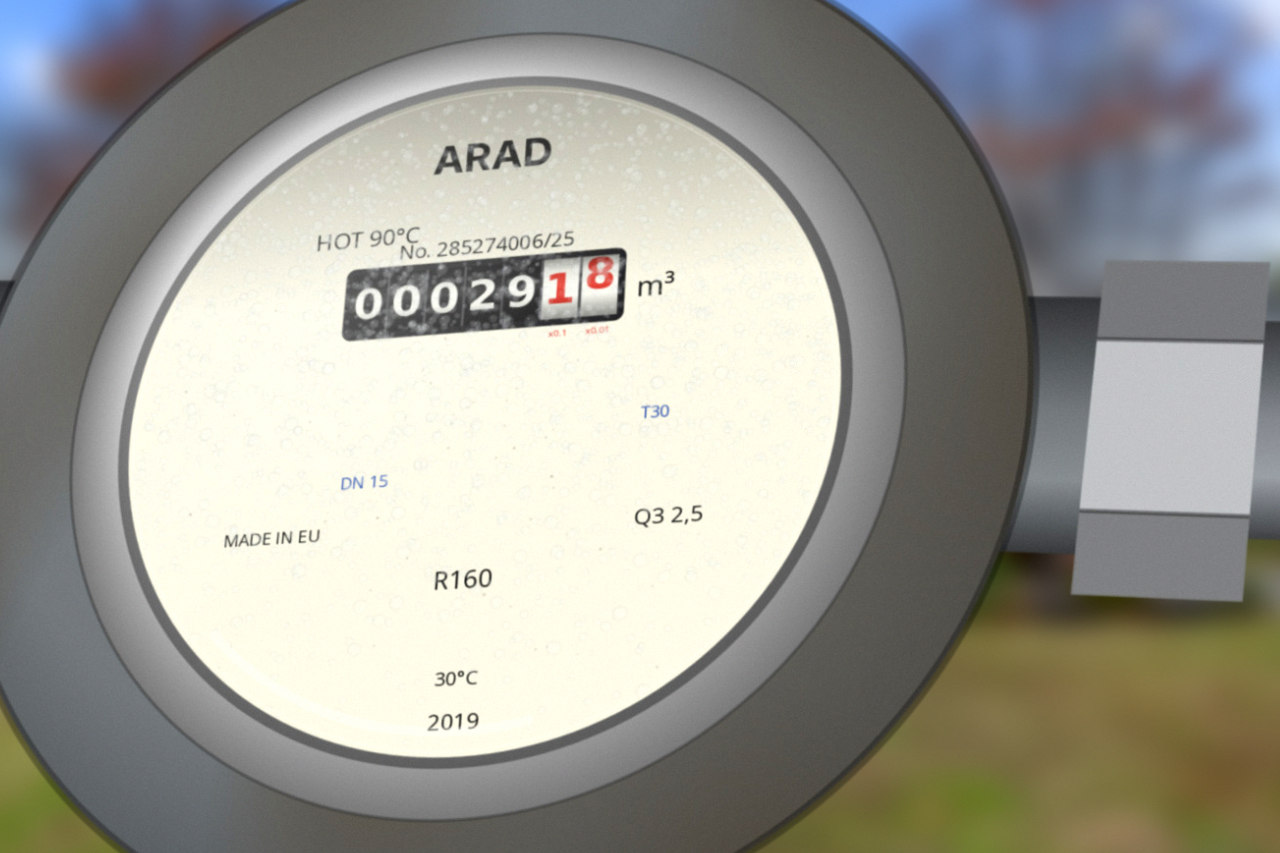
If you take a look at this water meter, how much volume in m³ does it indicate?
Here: 29.18 m³
